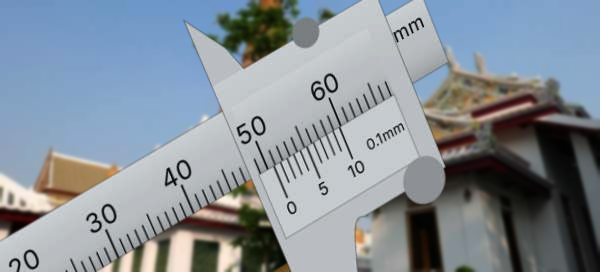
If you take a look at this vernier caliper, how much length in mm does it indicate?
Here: 50.8 mm
